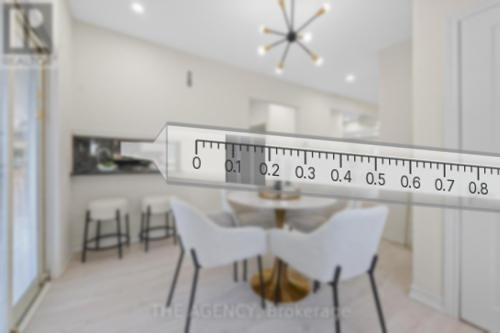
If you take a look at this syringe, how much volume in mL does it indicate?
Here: 0.08 mL
